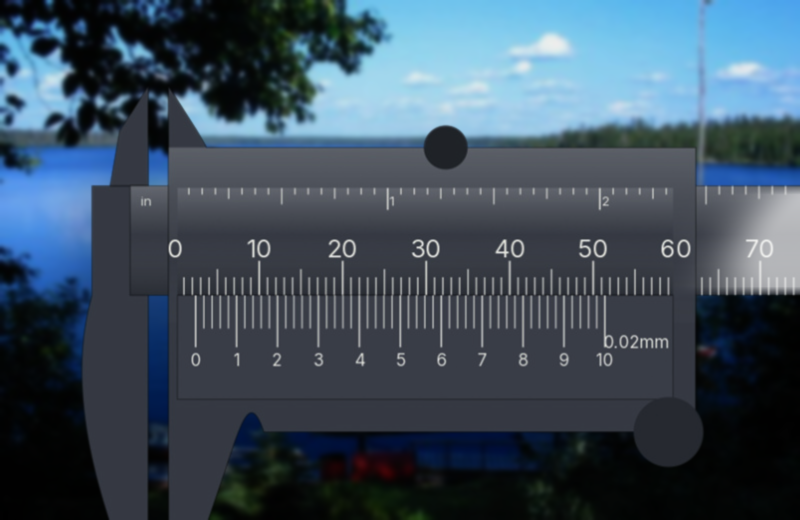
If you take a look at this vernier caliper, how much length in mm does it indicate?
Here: 2.4 mm
